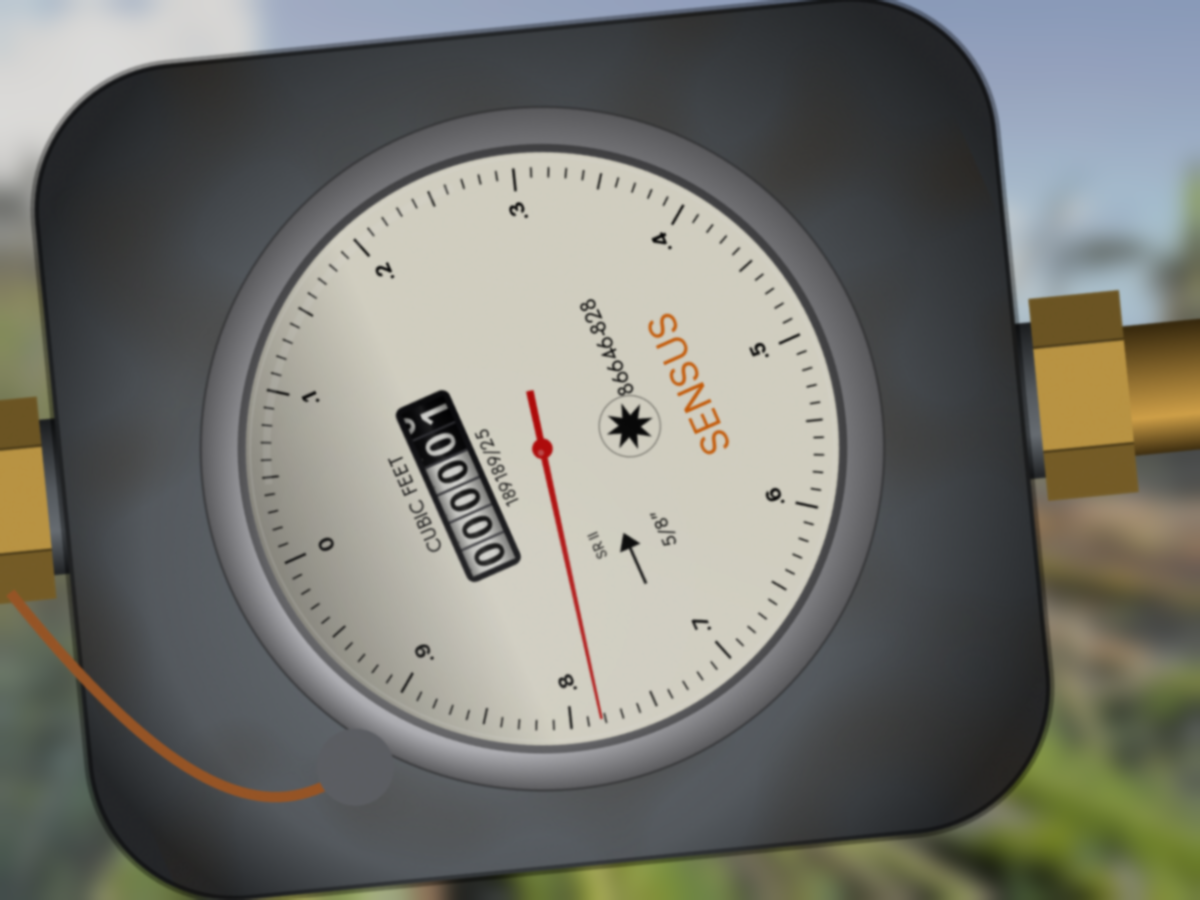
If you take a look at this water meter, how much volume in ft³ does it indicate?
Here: 0.78 ft³
